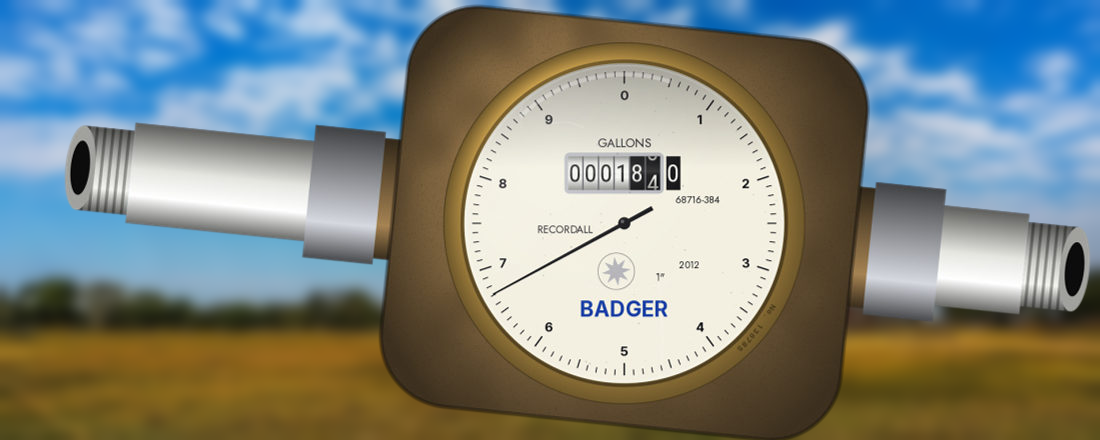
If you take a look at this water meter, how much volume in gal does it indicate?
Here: 1836.7 gal
